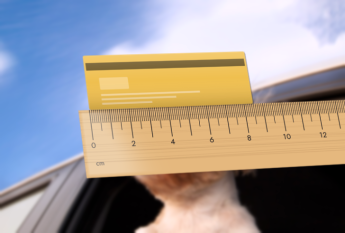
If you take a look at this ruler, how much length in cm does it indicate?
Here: 8.5 cm
